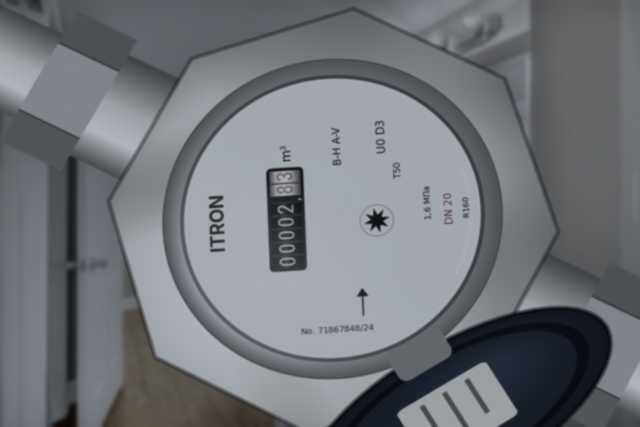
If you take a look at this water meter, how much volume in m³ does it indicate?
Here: 2.83 m³
